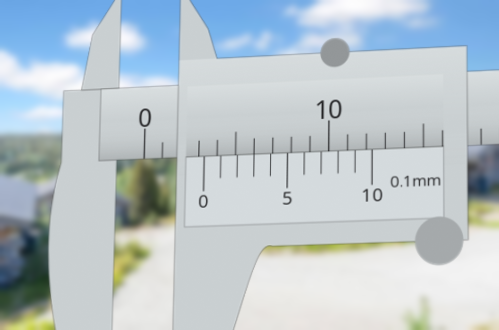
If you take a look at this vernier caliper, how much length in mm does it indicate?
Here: 3.3 mm
